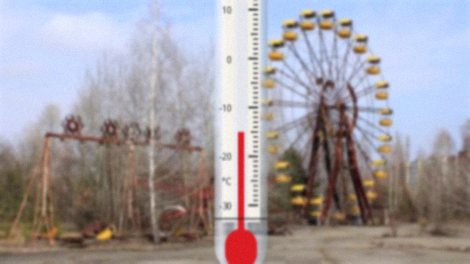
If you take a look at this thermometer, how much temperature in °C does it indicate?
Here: -15 °C
